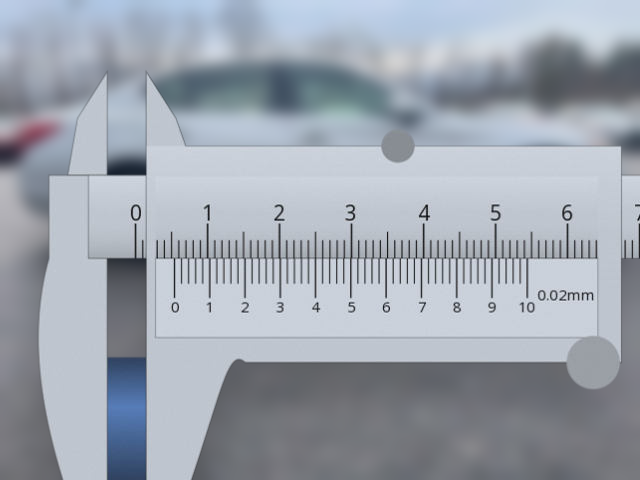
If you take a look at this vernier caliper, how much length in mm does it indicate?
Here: 5.4 mm
